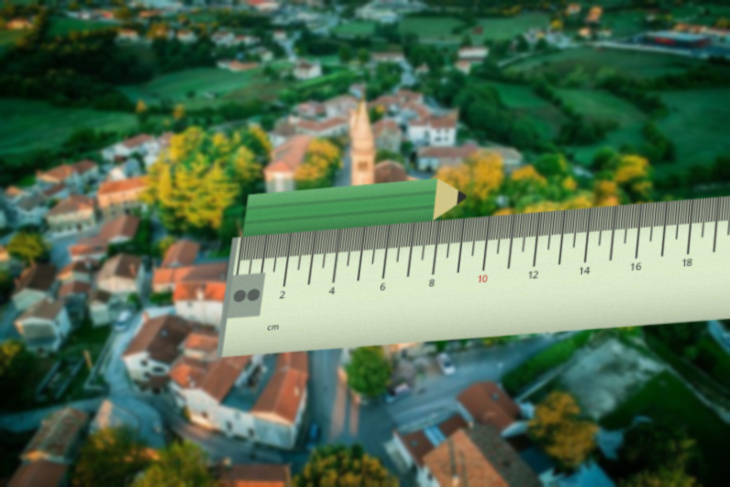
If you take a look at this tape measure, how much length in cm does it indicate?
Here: 9 cm
